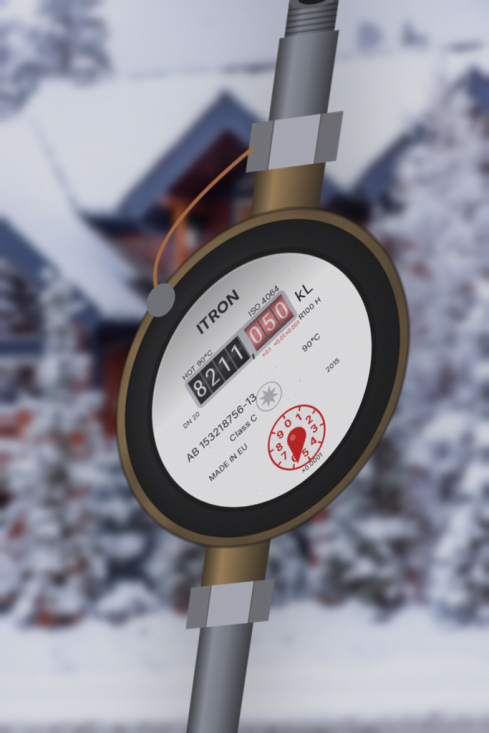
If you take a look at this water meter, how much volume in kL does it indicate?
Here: 8211.0505 kL
